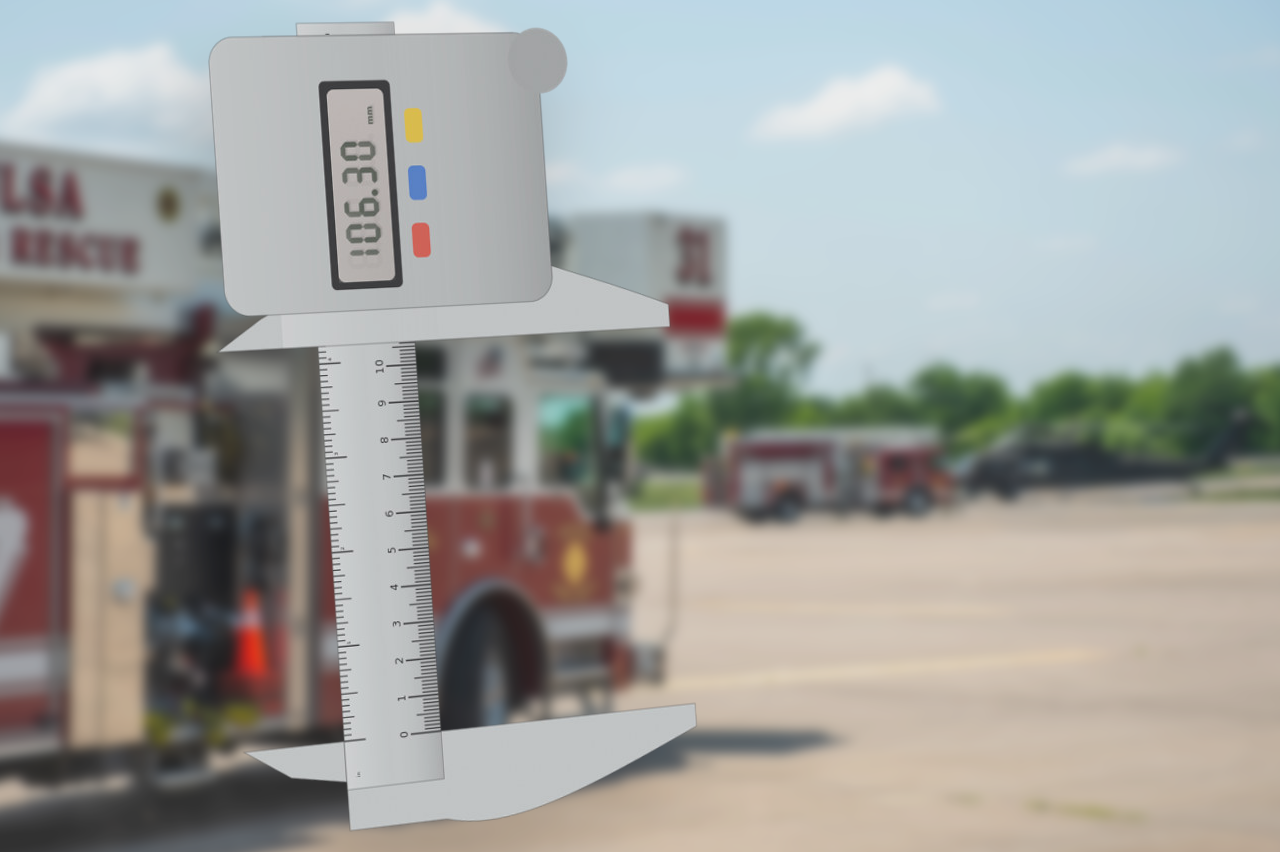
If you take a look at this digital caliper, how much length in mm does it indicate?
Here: 106.30 mm
